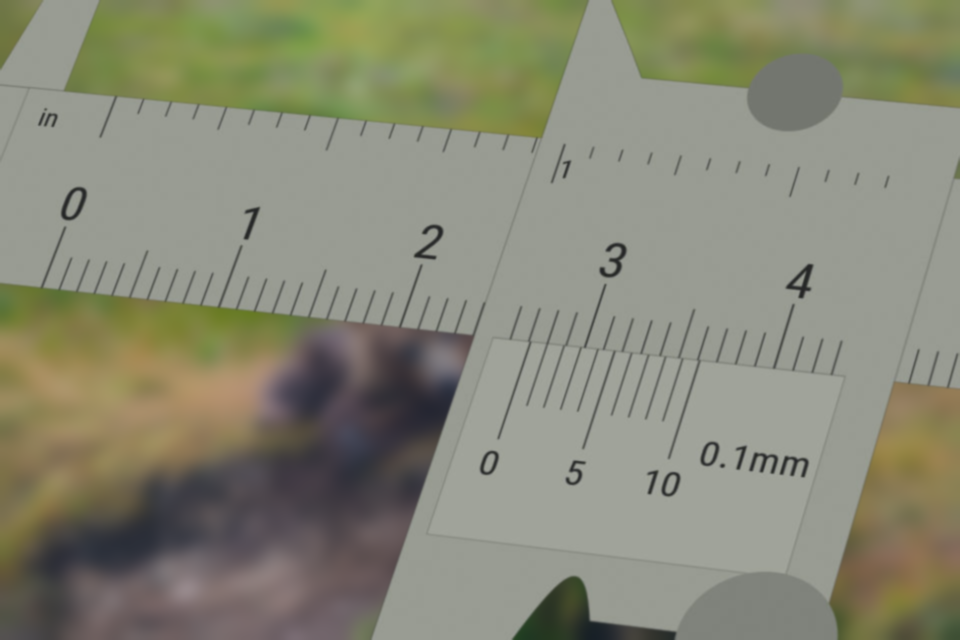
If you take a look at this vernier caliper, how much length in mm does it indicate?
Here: 27.1 mm
